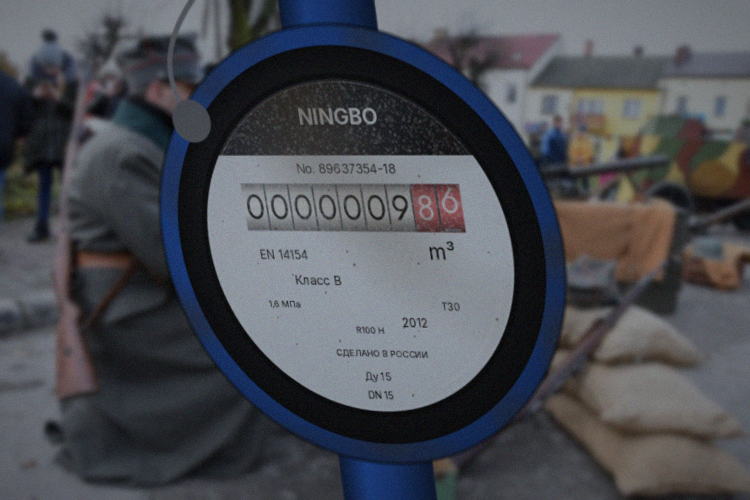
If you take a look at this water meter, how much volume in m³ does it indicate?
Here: 9.86 m³
